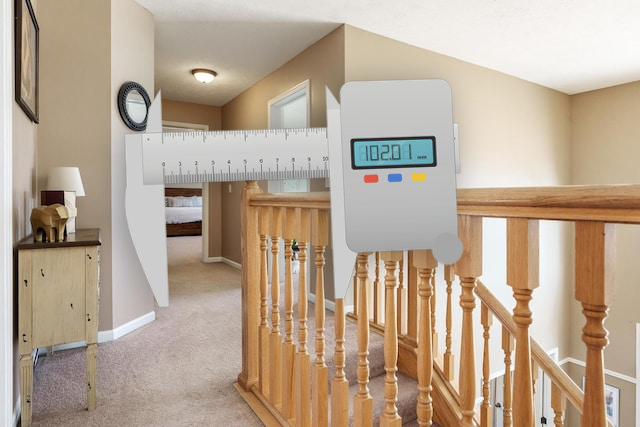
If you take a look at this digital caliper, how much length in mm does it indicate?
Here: 102.01 mm
